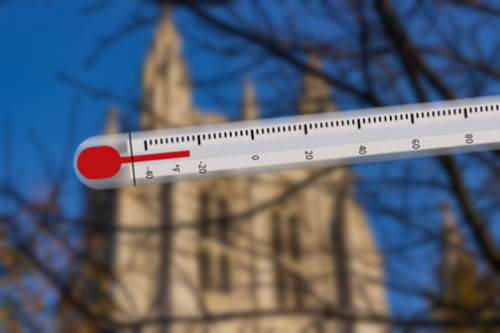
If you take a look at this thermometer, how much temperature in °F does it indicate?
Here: -24 °F
